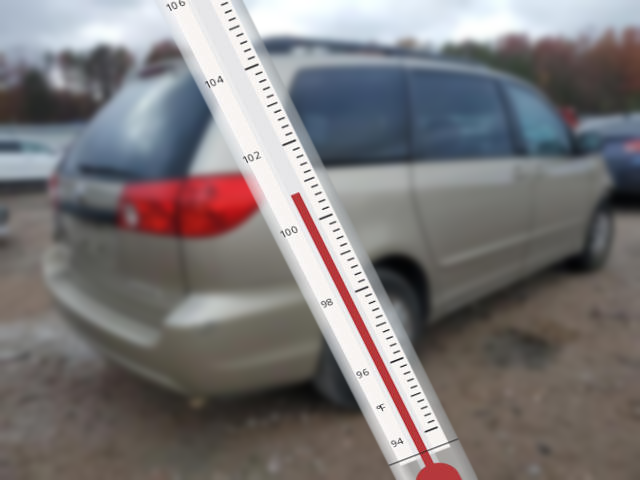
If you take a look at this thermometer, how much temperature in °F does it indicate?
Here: 100.8 °F
